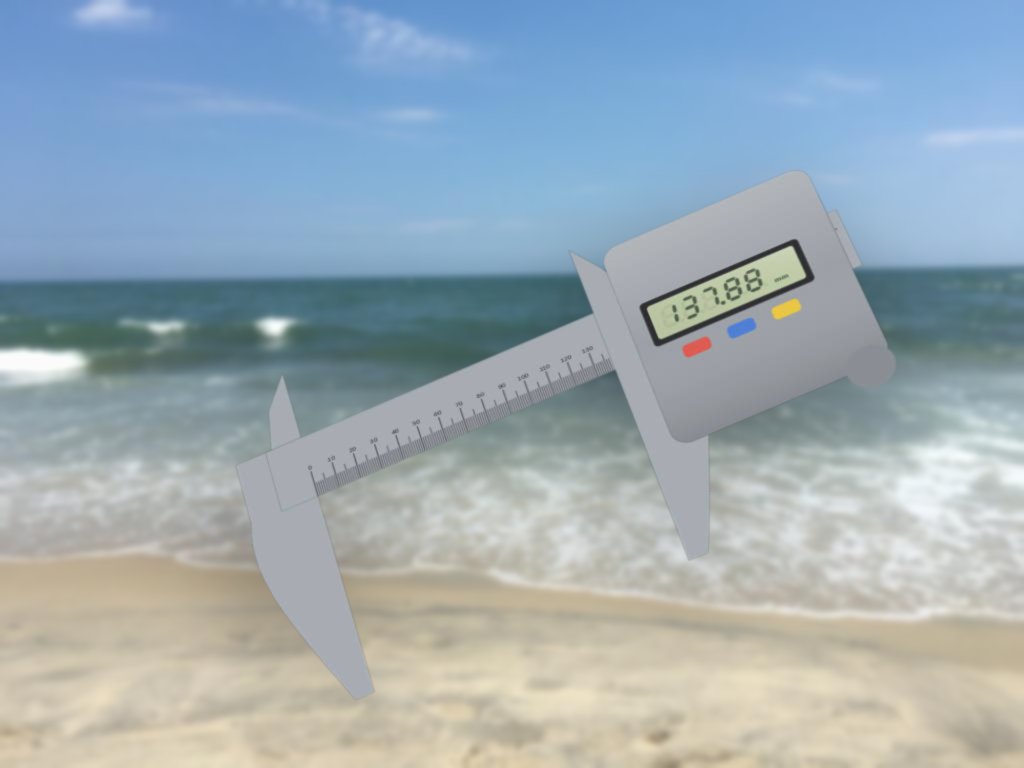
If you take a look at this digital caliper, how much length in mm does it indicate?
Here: 137.88 mm
